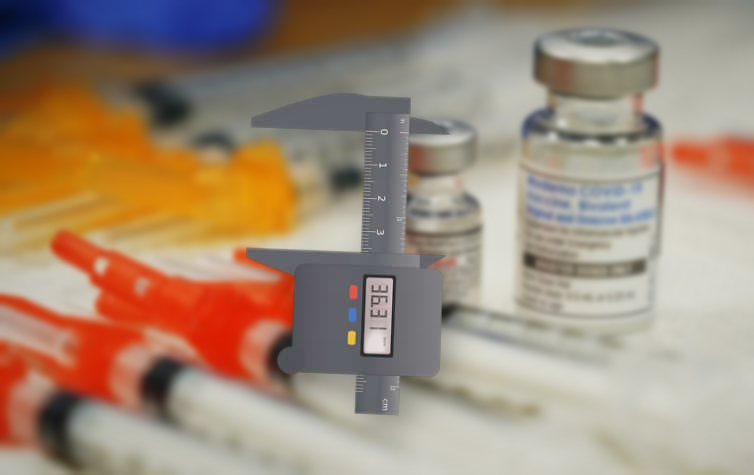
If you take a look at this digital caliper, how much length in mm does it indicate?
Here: 36.31 mm
